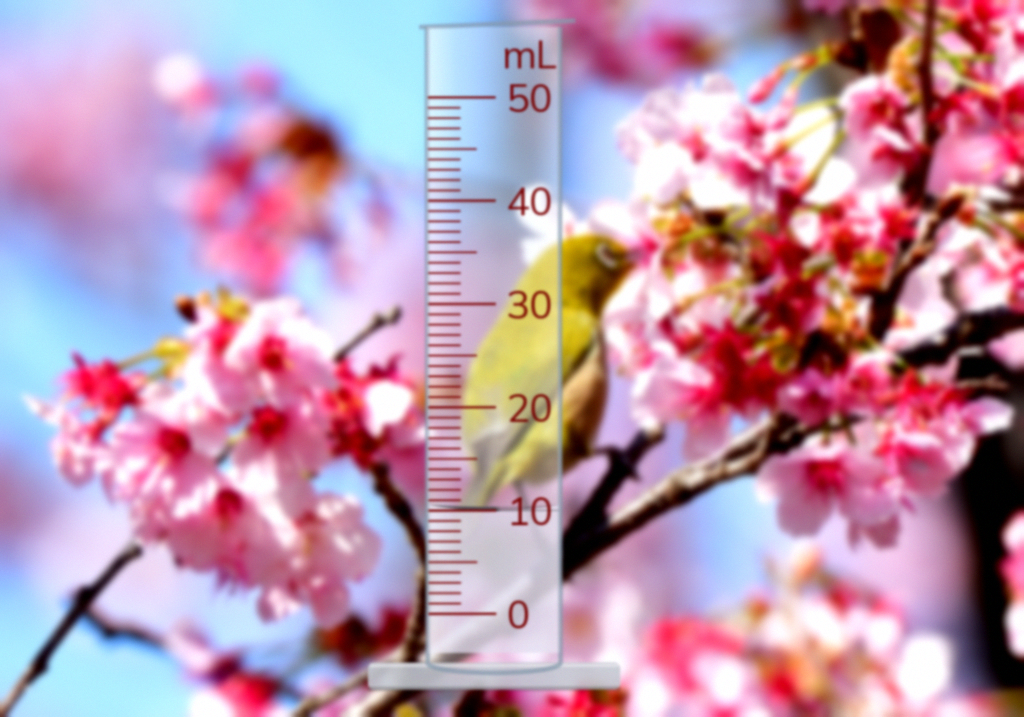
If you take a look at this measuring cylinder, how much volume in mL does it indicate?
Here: 10 mL
